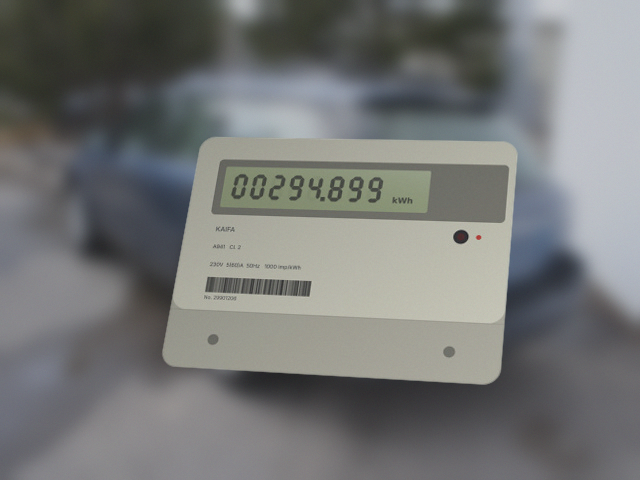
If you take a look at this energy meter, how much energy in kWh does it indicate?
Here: 294.899 kWh
